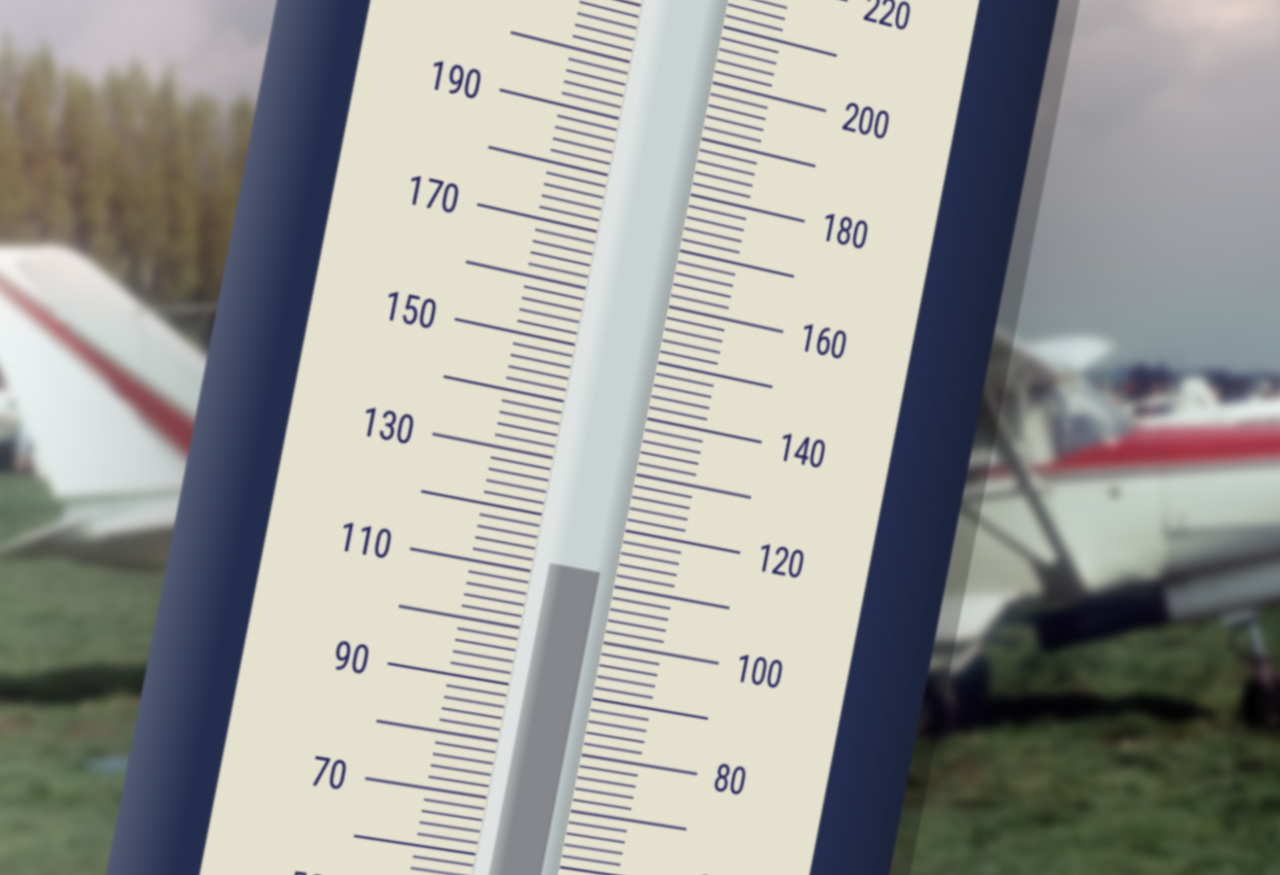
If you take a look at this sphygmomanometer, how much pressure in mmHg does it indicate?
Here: 112 mmHg
